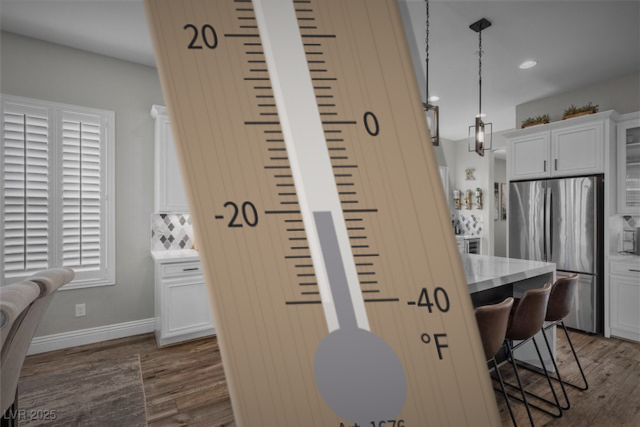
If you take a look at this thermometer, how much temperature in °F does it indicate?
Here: -20 °F
